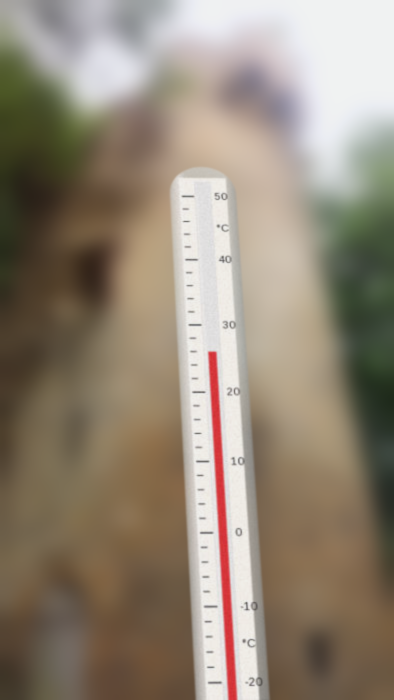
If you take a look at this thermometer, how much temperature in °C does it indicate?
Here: 26 °C
